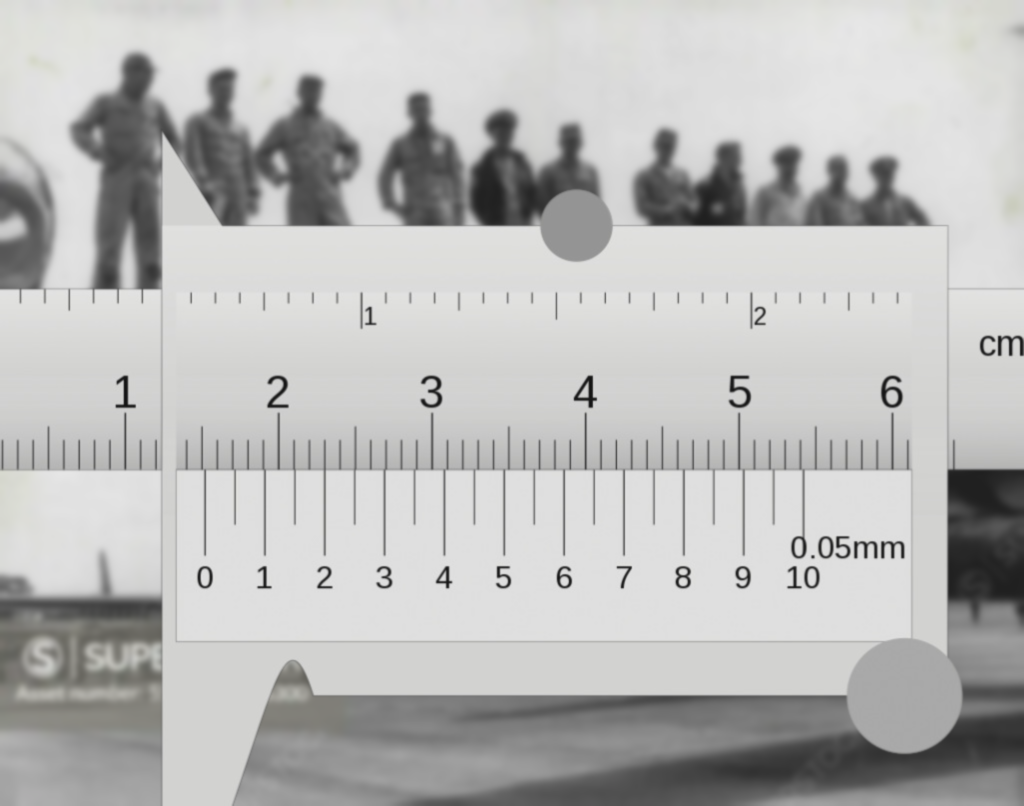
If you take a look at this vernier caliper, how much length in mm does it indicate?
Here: 15.2 mm
